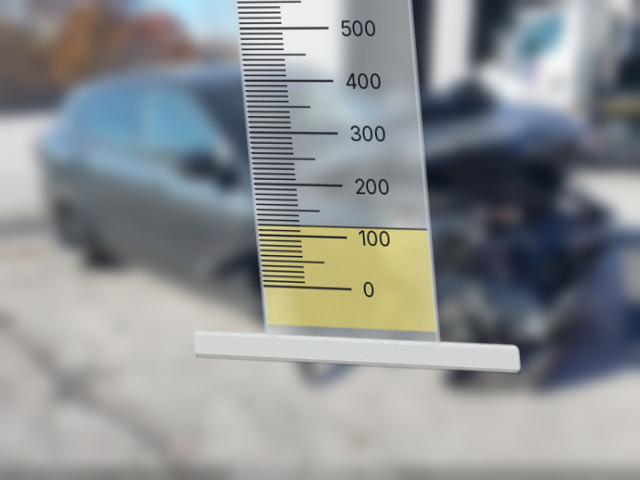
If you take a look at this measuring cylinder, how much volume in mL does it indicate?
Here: 120 mL
